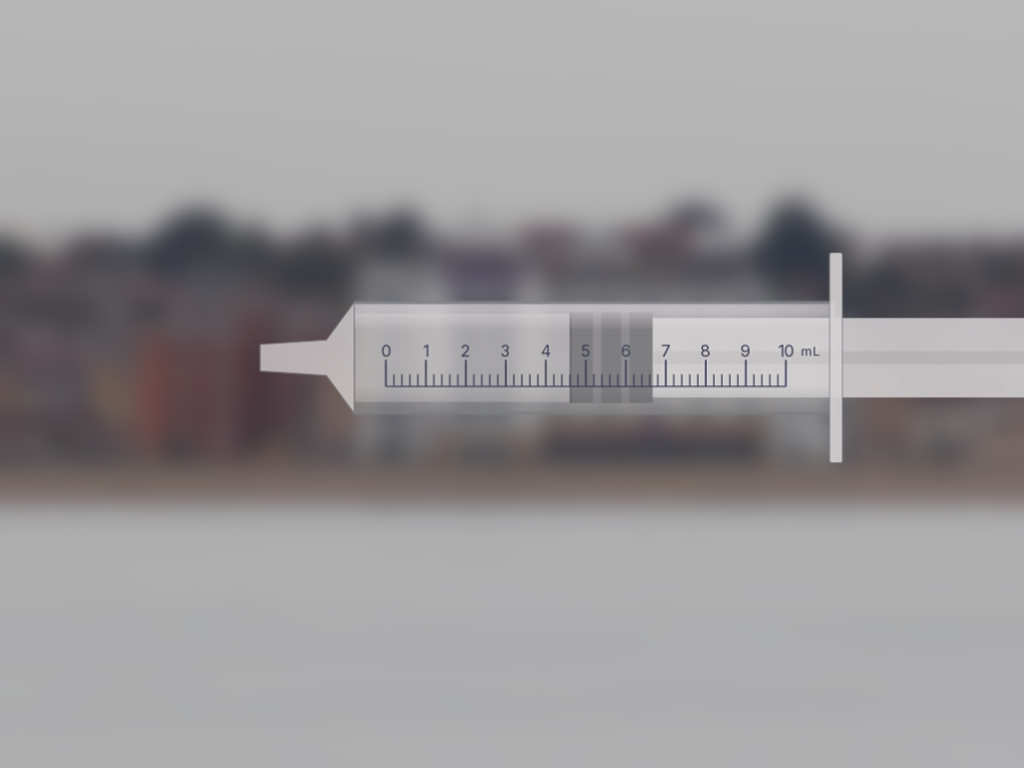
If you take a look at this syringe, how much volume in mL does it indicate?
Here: 4.6 mL
